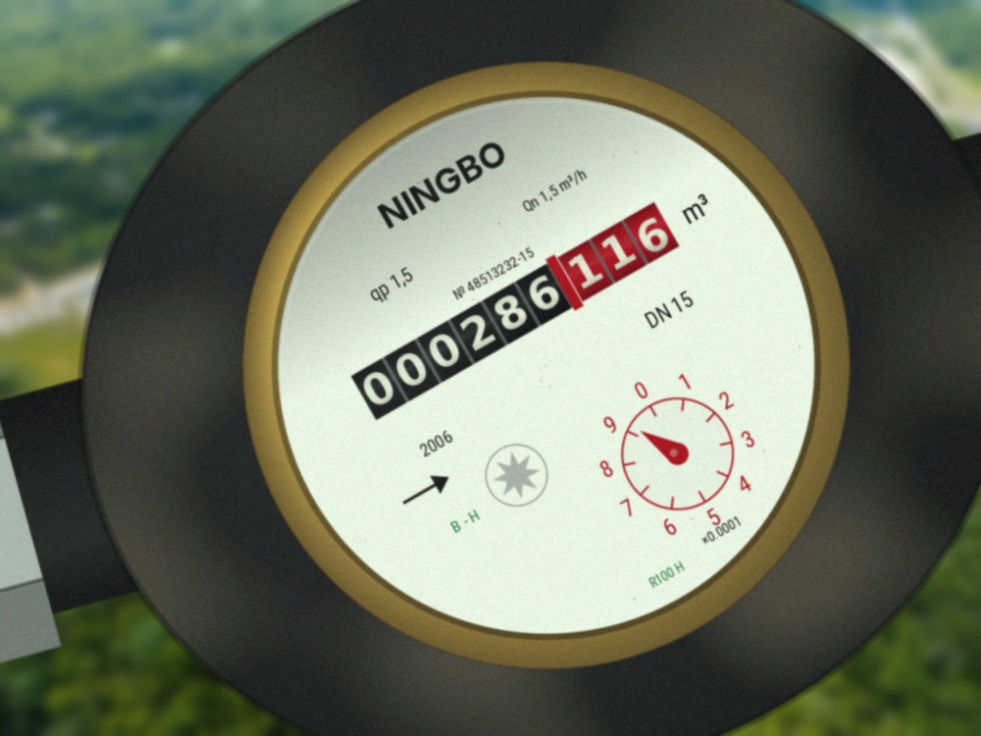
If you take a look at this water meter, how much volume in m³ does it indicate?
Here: 286.1159 m³
